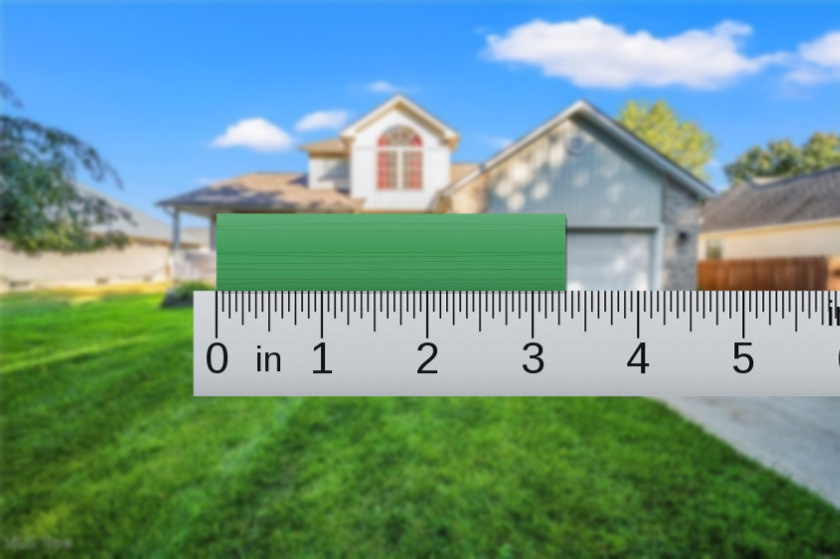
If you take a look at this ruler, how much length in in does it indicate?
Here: 3.3125 in
